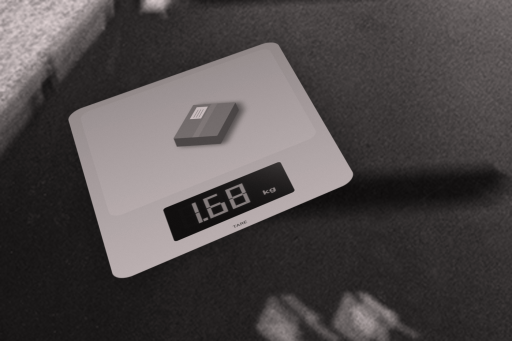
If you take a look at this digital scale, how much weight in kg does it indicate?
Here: 1.68 kg
